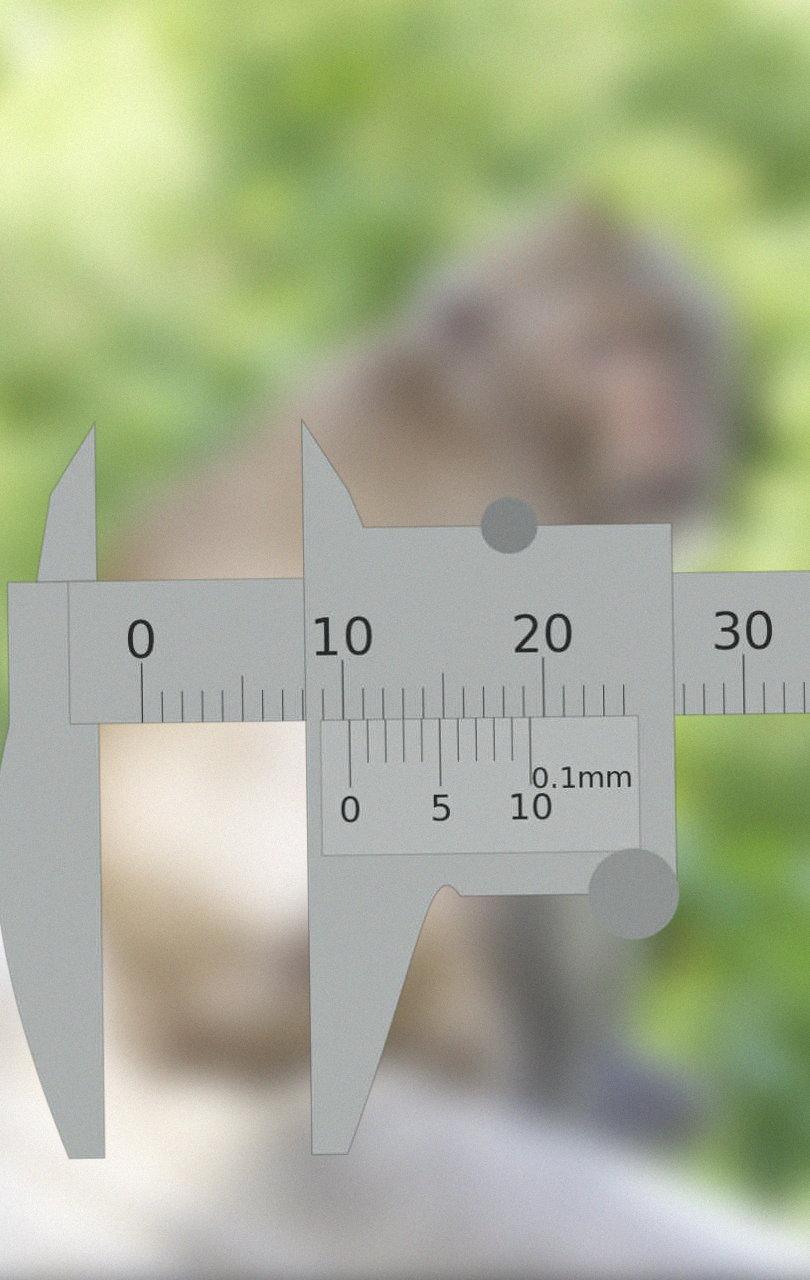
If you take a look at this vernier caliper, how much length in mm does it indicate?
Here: 10.3 mm
